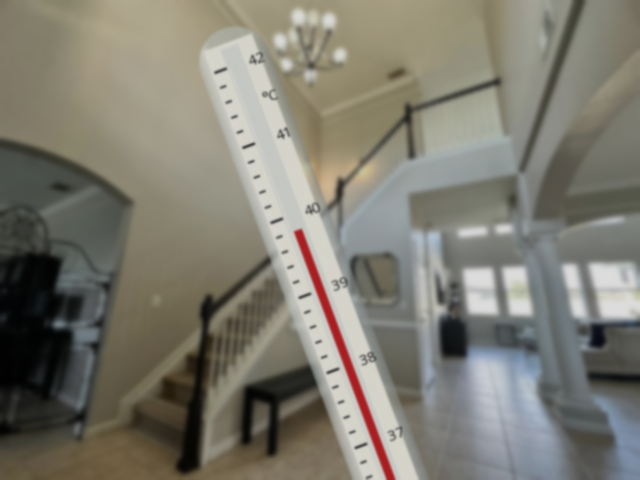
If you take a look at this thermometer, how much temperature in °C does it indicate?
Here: 39.8 °C
